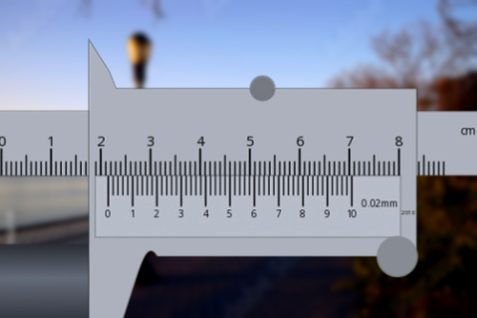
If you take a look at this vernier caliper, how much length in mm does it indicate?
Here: 21.5 mm
